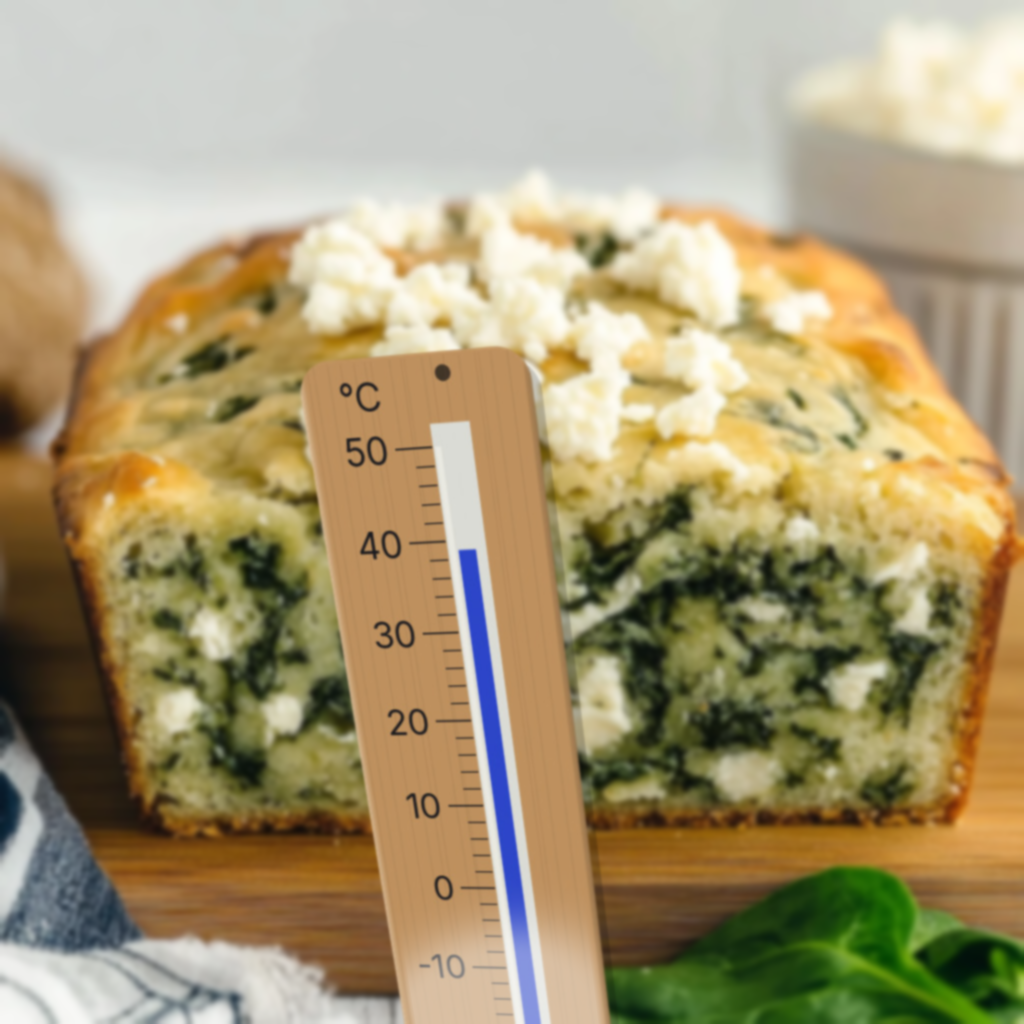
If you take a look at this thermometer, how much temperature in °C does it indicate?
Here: 39 °C
